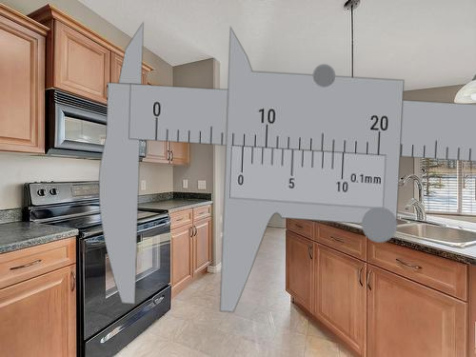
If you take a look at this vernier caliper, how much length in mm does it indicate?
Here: 7.9 mm
